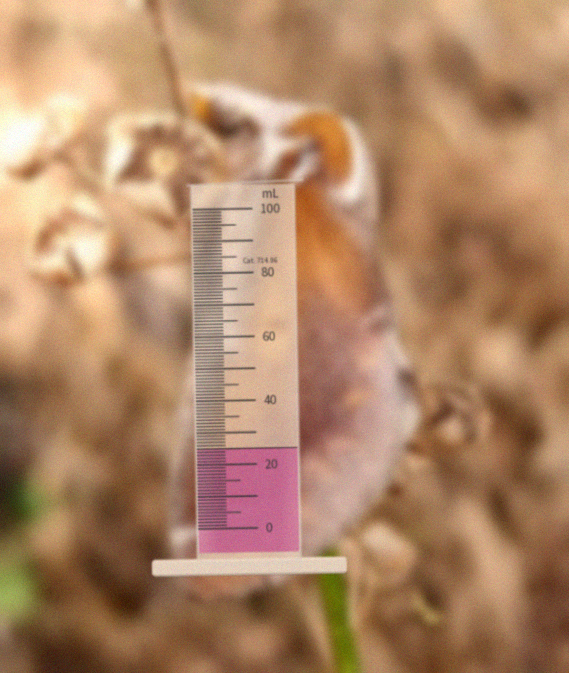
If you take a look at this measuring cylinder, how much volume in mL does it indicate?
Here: 25 mL
